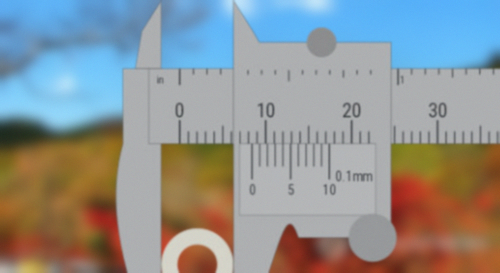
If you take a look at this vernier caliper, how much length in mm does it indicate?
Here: 8.4 mm
